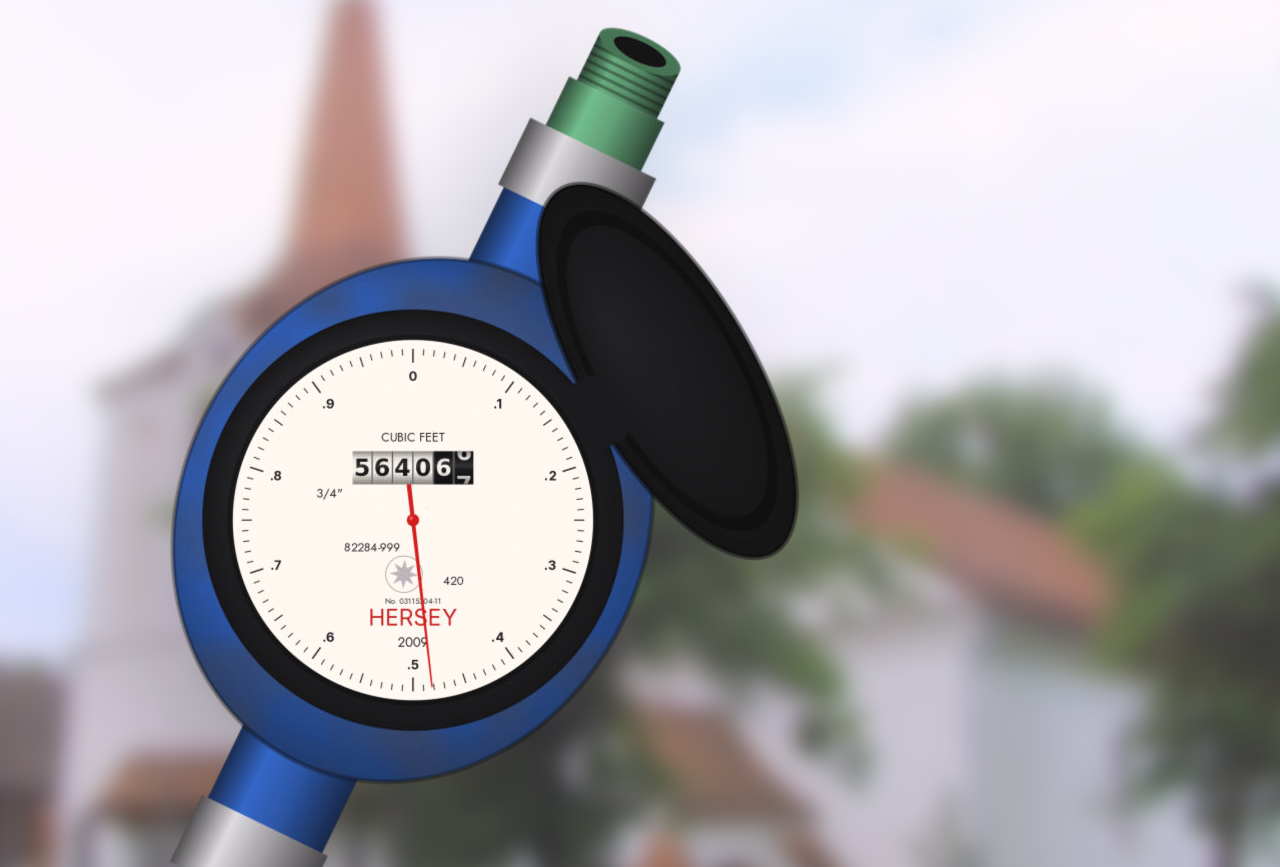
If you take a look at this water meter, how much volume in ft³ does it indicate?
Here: 564066.48 ft³
